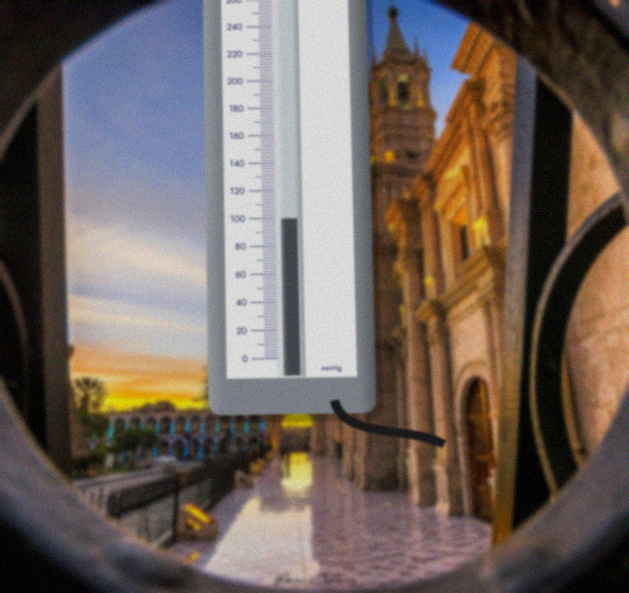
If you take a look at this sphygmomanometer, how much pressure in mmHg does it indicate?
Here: 100 mmHg
